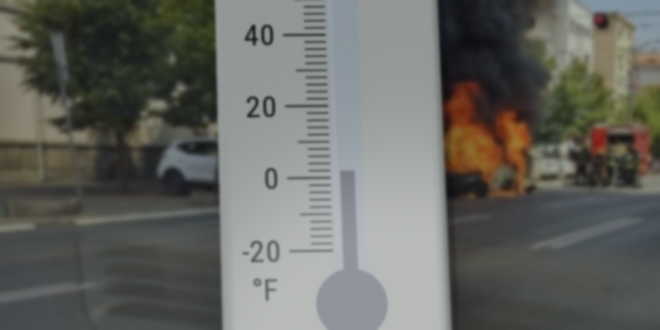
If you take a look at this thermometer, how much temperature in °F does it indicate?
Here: 2 °F
